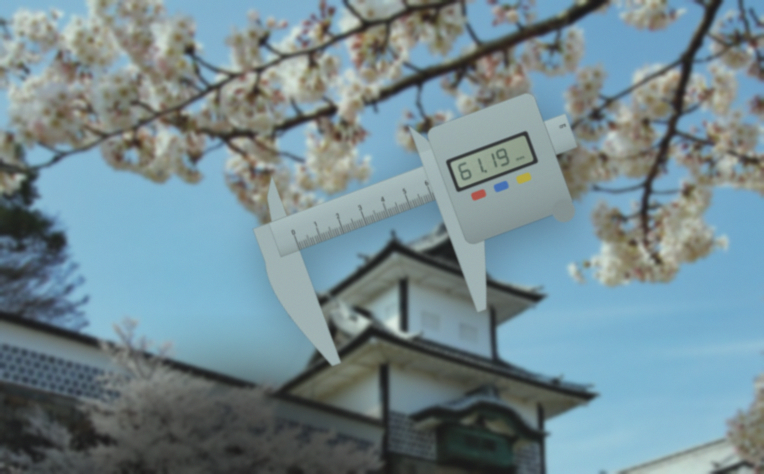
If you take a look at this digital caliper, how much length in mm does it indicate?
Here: 61.19 mm
